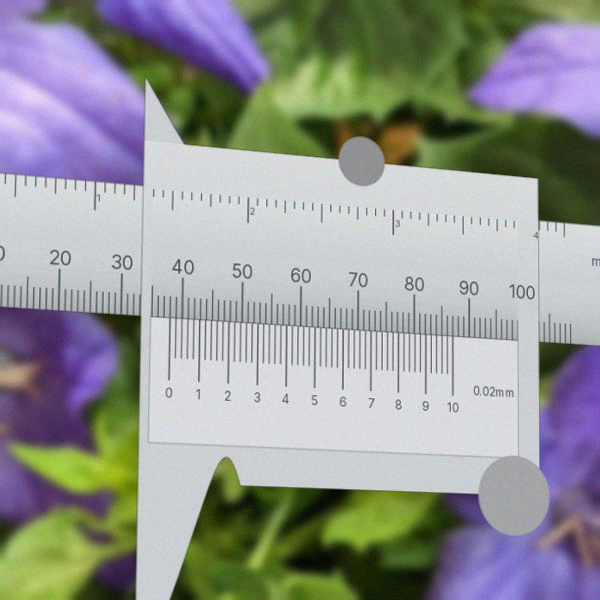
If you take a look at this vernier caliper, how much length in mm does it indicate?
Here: 38.0 mm
